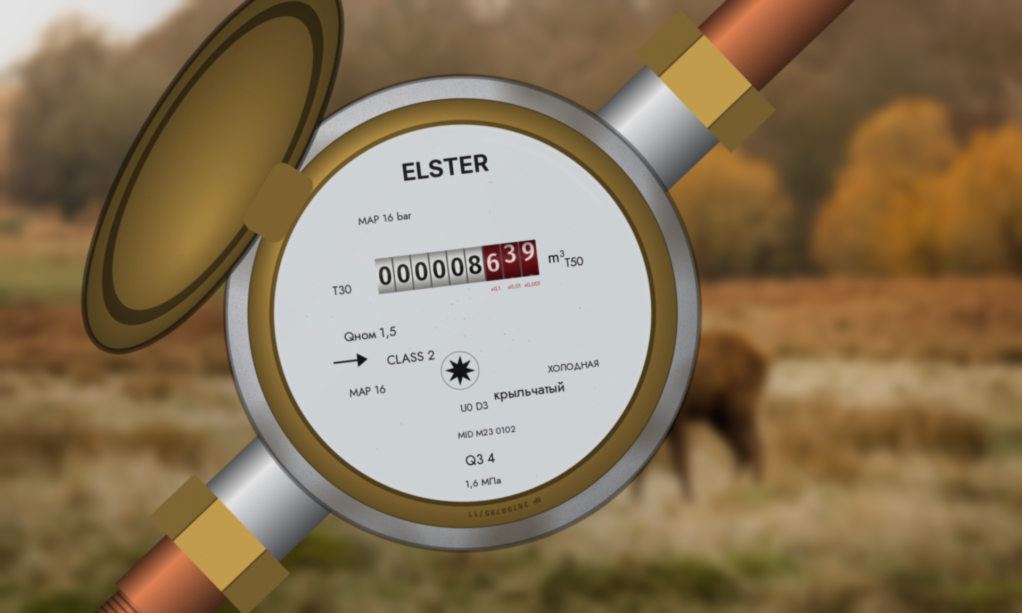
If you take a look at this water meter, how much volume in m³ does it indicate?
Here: 8.639 m³
